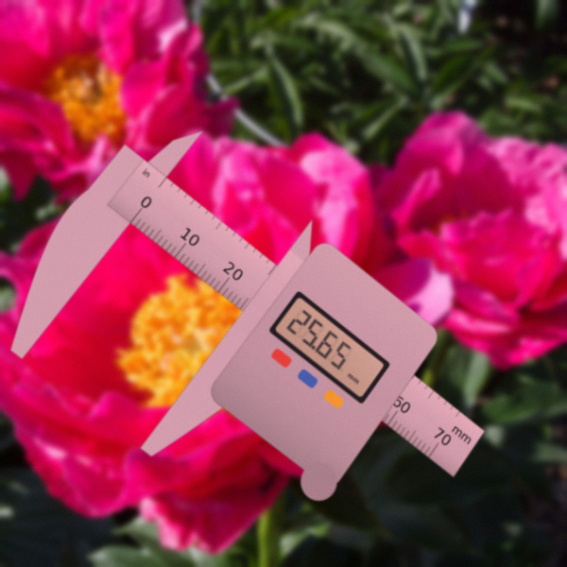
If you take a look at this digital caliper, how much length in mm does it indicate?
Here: 25.65 mm
